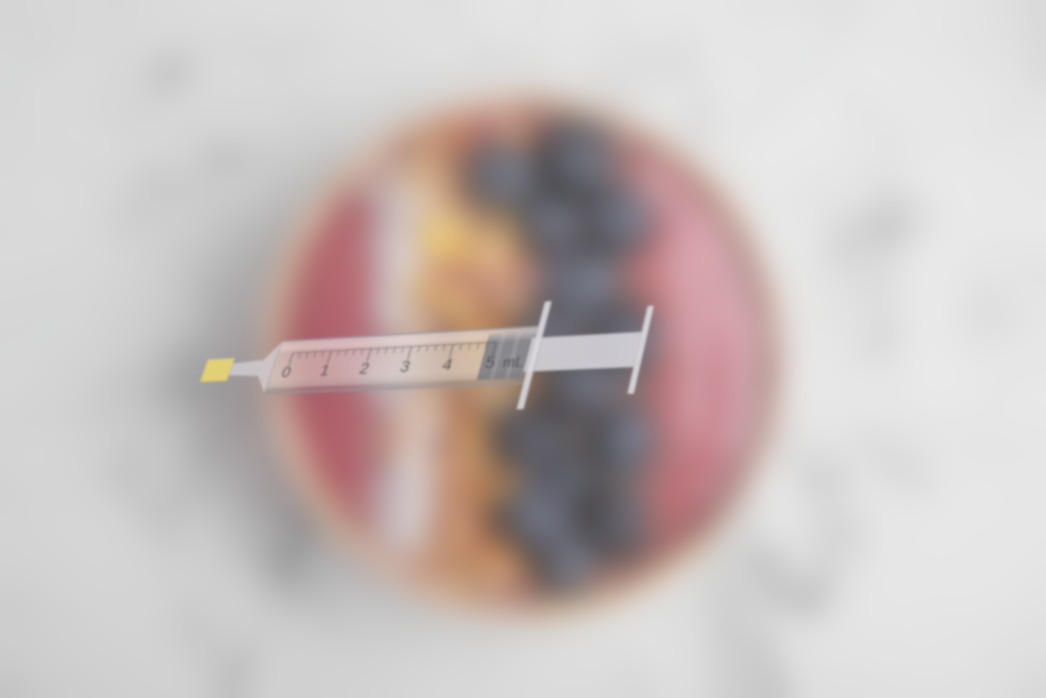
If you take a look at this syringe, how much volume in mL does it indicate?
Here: 4.8 mL
